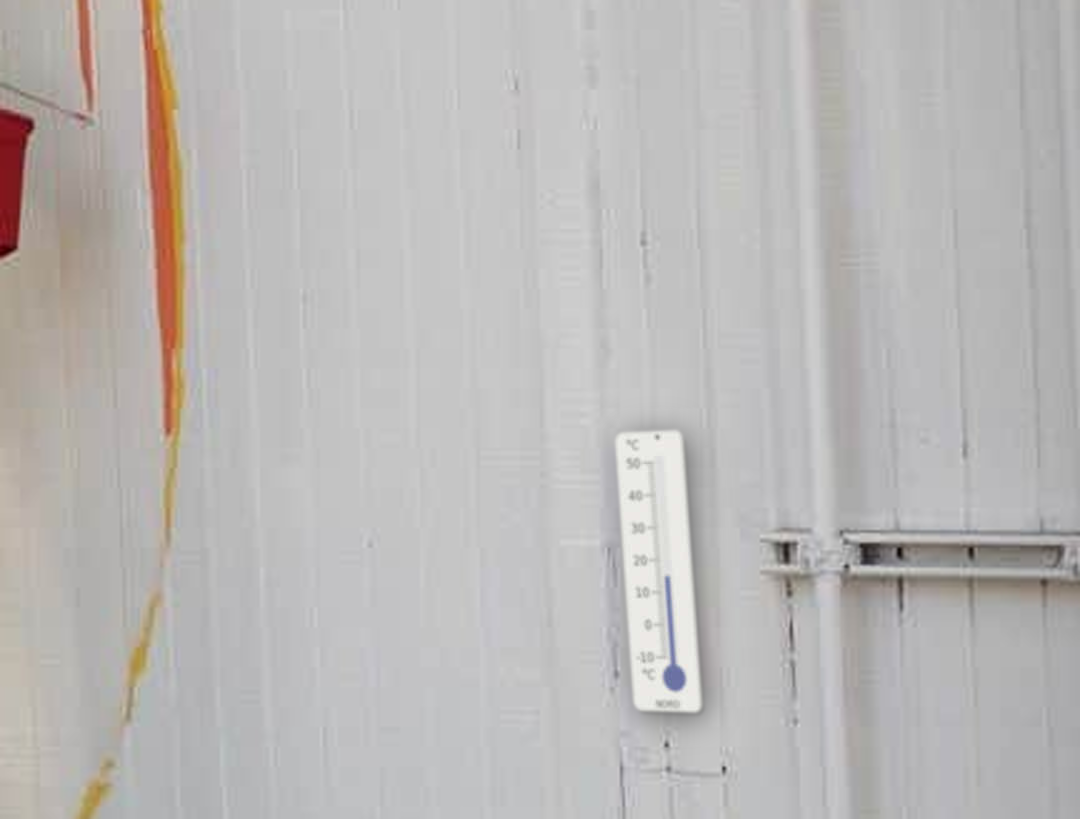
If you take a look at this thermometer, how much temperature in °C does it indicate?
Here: 15 °C
